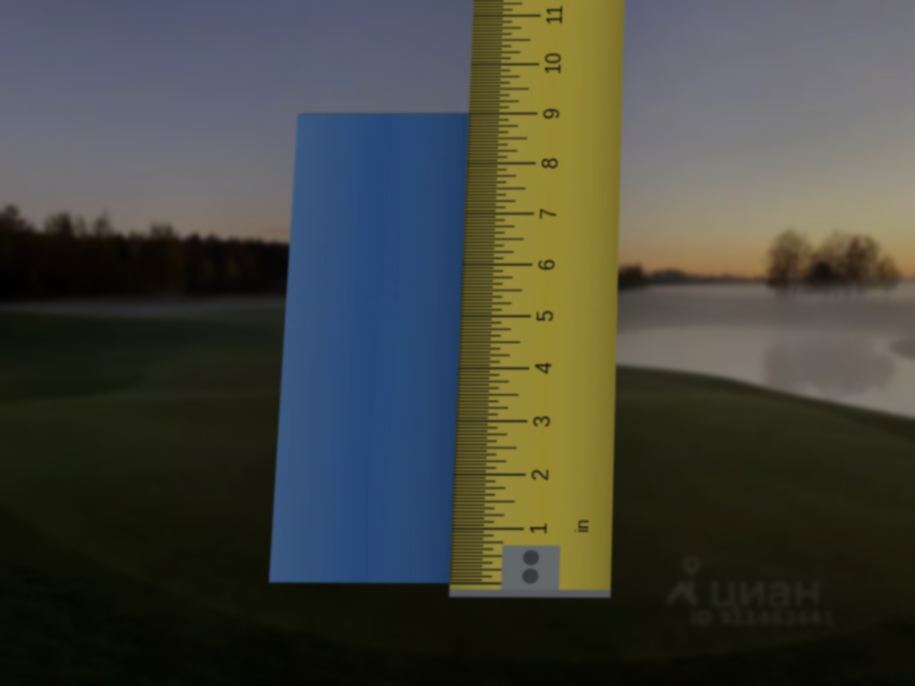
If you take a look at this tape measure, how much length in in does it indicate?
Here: 9 in
